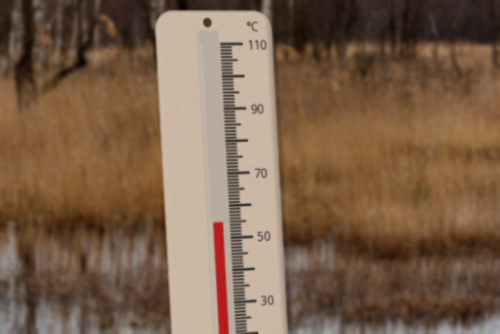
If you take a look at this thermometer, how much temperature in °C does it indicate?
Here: 55 °C
